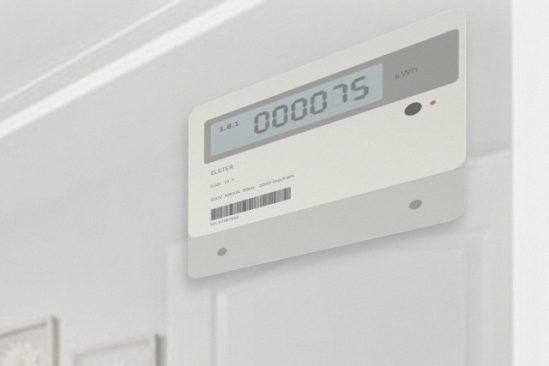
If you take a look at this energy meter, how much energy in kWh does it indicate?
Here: 75 kWh
